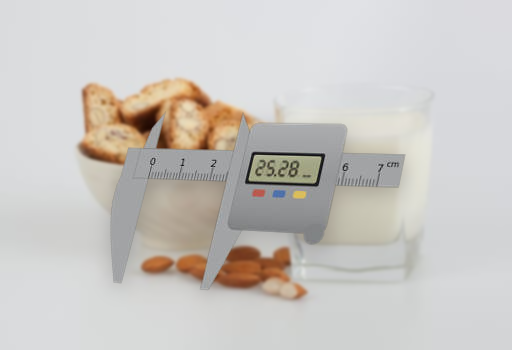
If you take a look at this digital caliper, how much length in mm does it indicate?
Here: 25.28 mm
